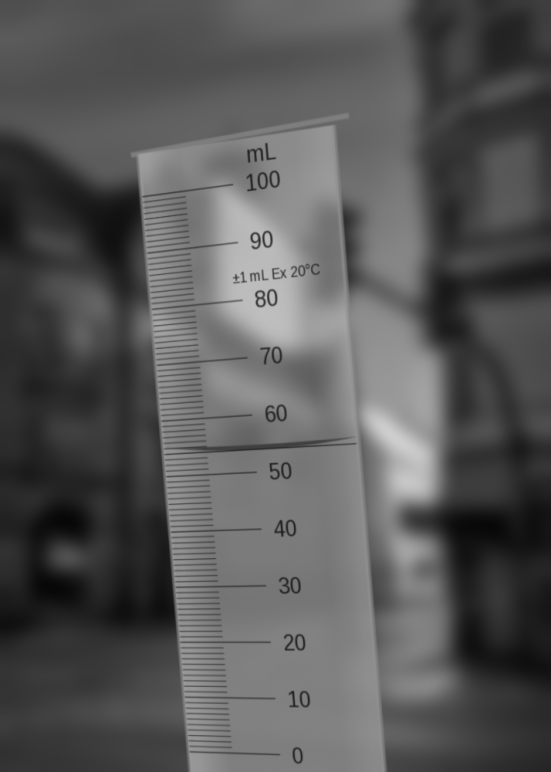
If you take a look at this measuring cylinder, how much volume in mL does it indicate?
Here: 54 mL
